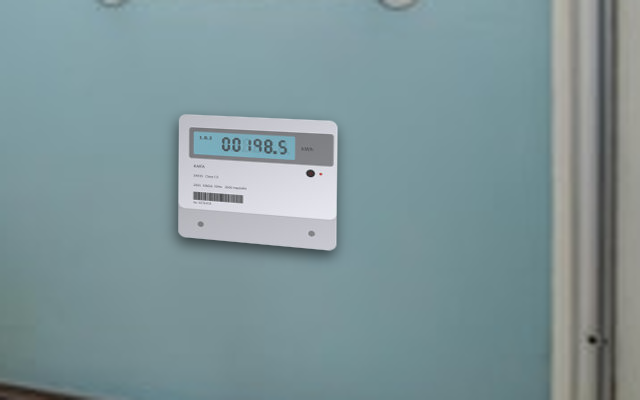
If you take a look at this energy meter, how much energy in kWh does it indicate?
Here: 198.5 kWh
